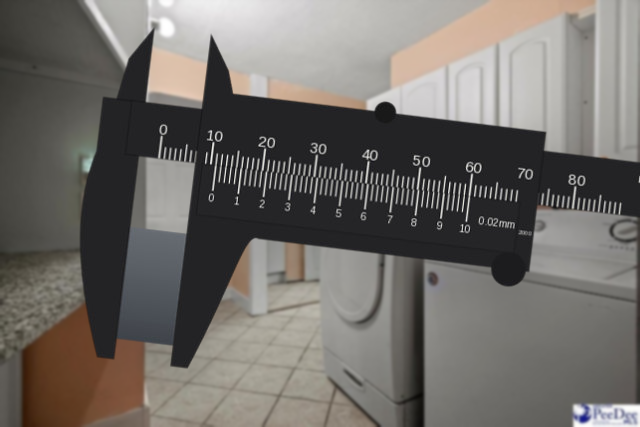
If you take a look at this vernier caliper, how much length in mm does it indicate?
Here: 11.0 mm
